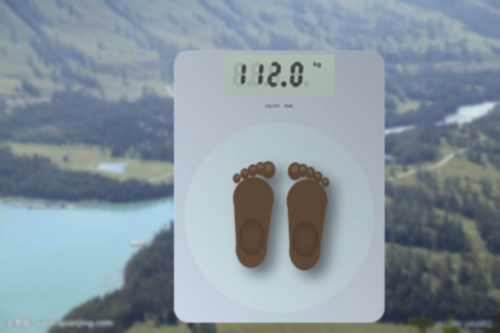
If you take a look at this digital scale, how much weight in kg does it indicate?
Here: 112.0 kg
